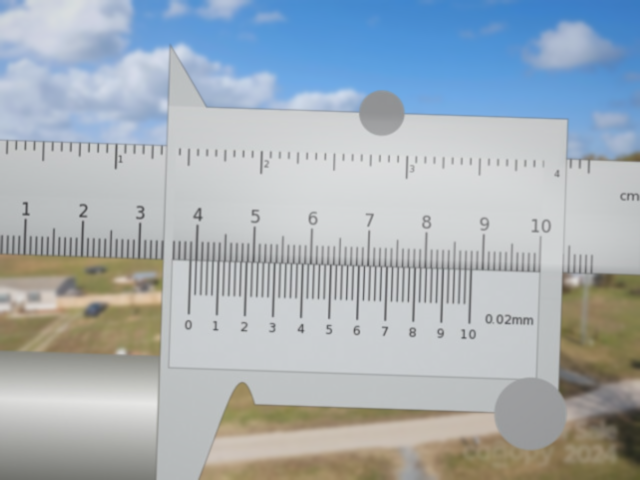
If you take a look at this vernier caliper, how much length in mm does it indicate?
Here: 39.0 mm
